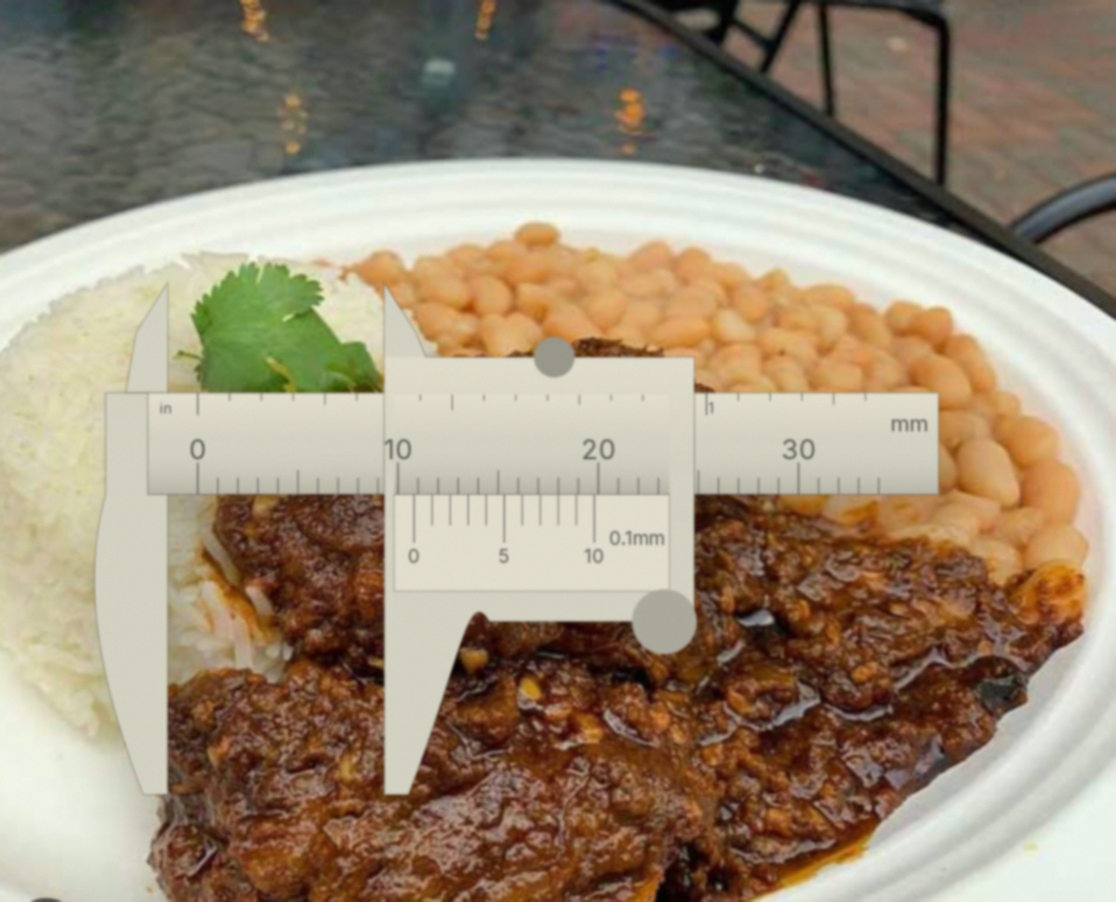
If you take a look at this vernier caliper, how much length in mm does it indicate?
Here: 10.8 mm
